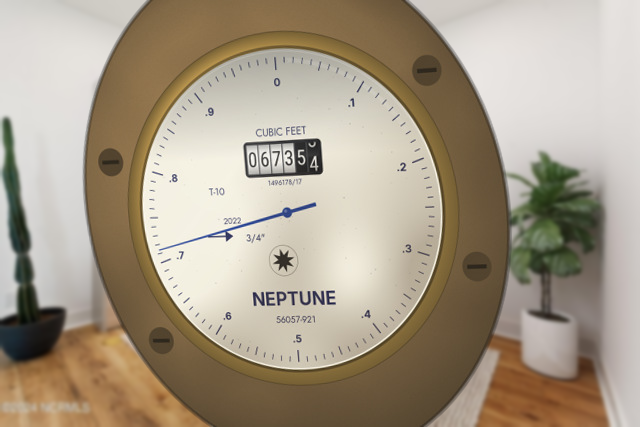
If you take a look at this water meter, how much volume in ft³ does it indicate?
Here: 67353.71 ft³
